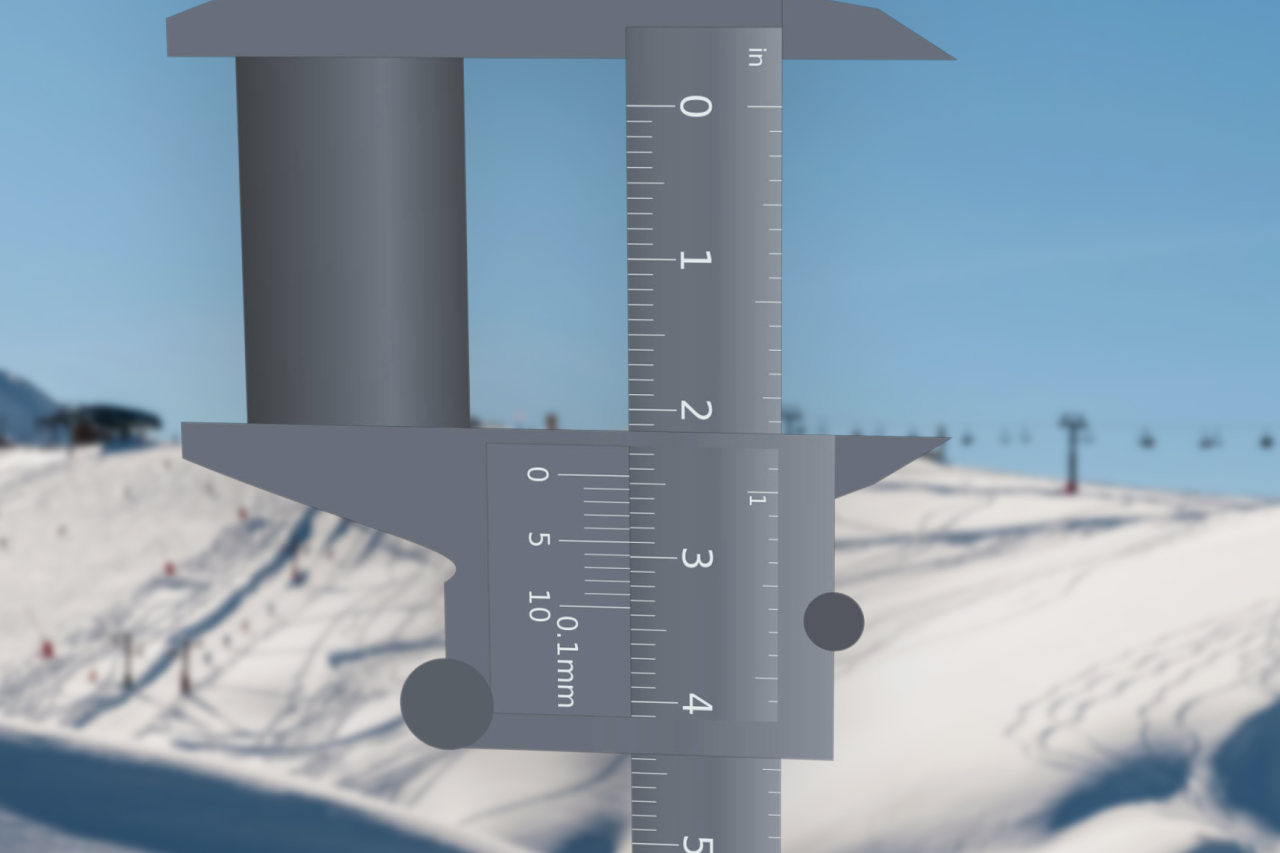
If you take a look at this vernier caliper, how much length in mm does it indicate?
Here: 24.5 mm
